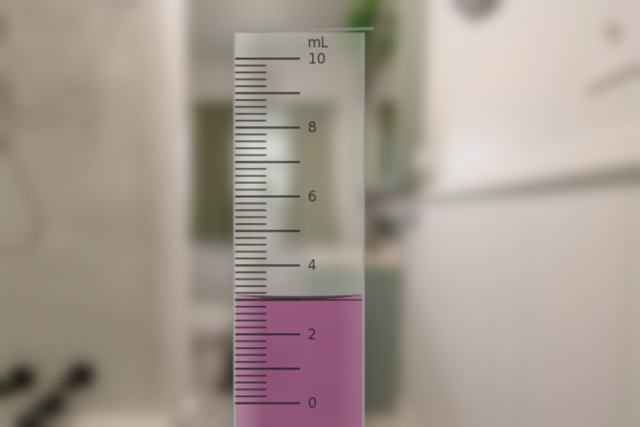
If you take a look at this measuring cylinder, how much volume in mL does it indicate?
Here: 3 mL
